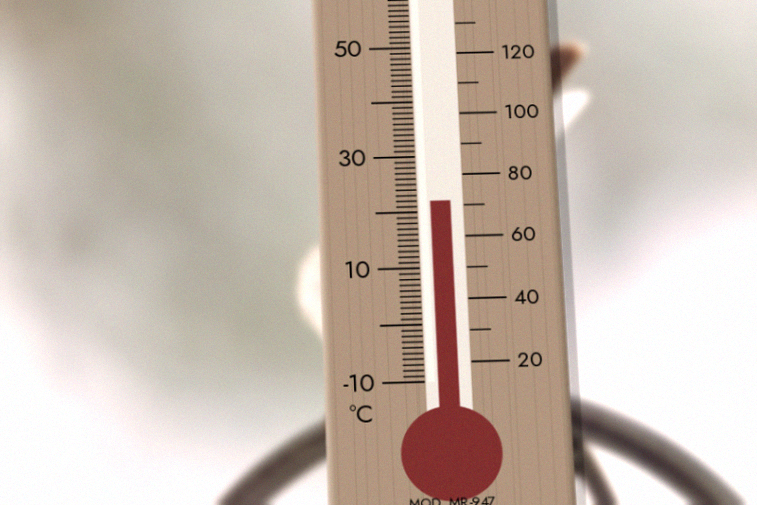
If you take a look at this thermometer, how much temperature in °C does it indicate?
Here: 22 °C
